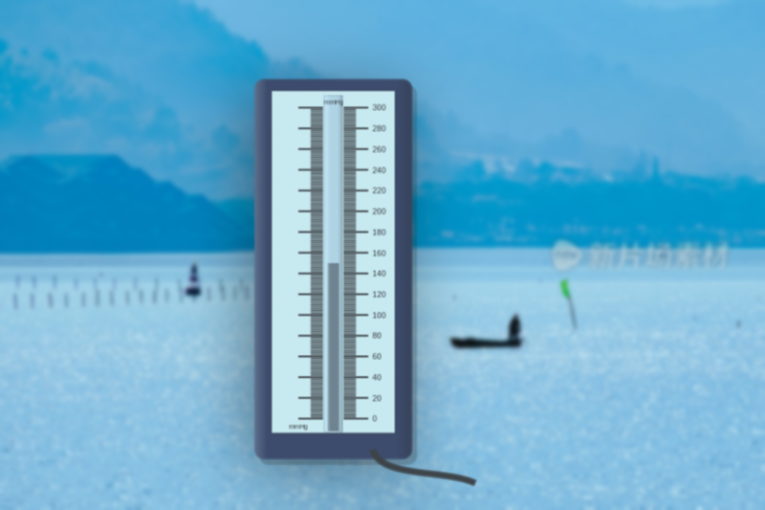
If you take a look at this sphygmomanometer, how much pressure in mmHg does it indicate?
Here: 150 mmHg
